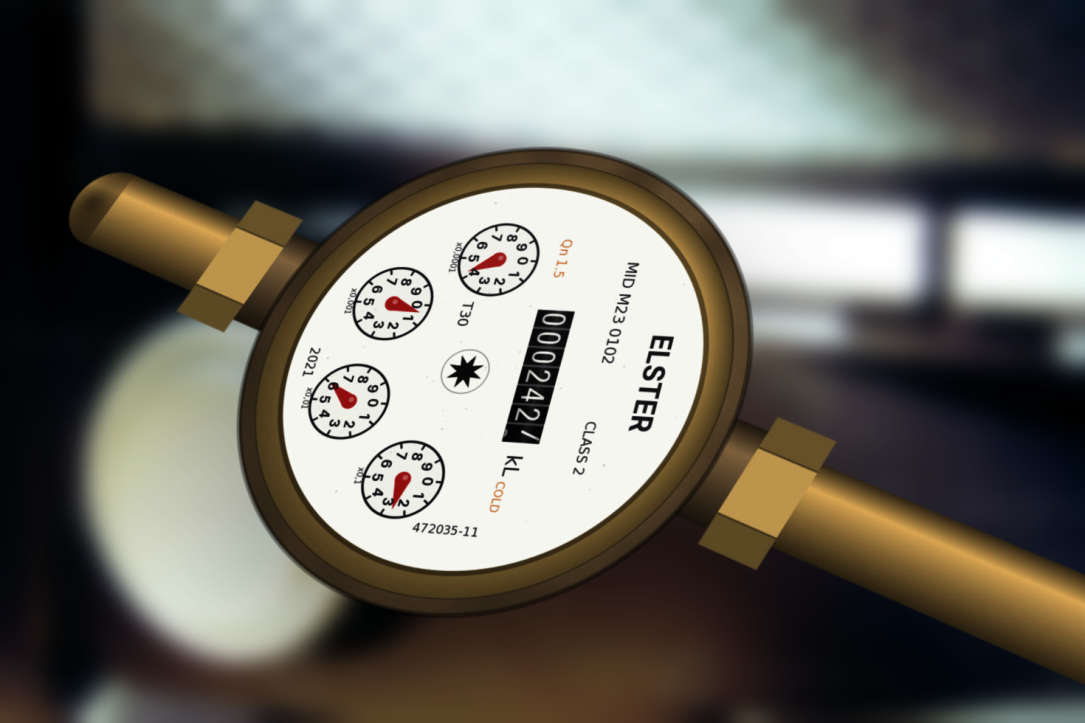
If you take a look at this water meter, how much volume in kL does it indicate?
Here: 2427.2604 kL
